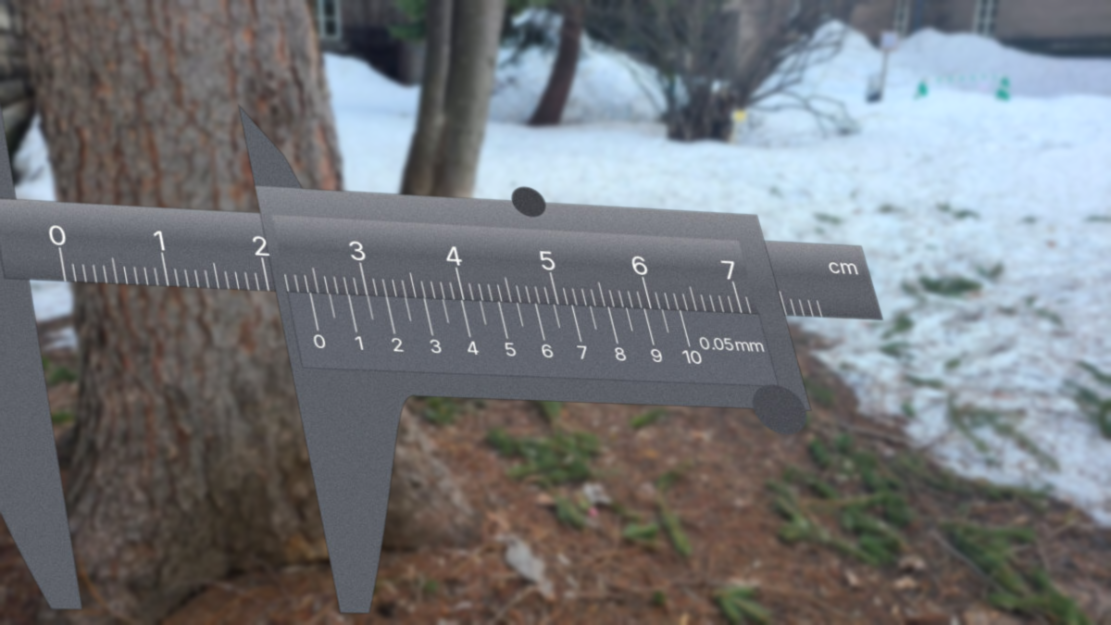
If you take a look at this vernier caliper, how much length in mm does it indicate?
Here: 24.2 mm
